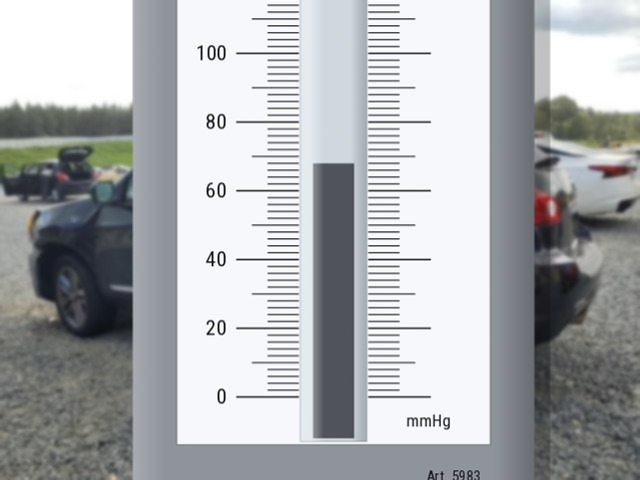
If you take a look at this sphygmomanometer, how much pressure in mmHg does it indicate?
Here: 68 mmHg
